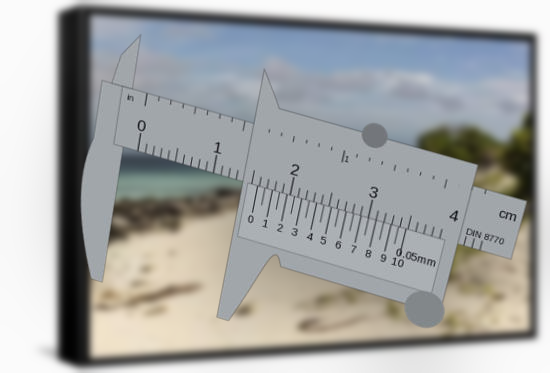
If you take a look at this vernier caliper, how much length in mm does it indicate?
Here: 15.8 mm
